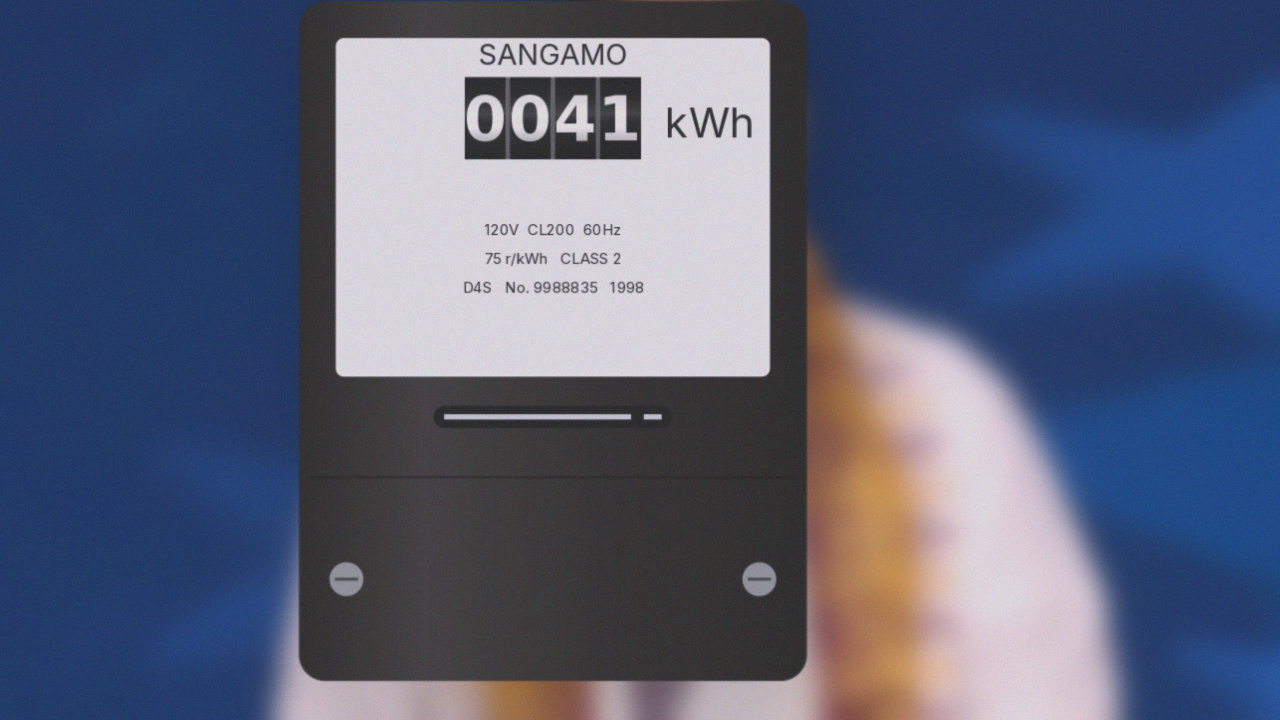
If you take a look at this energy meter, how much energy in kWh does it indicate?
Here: 41 kWh
